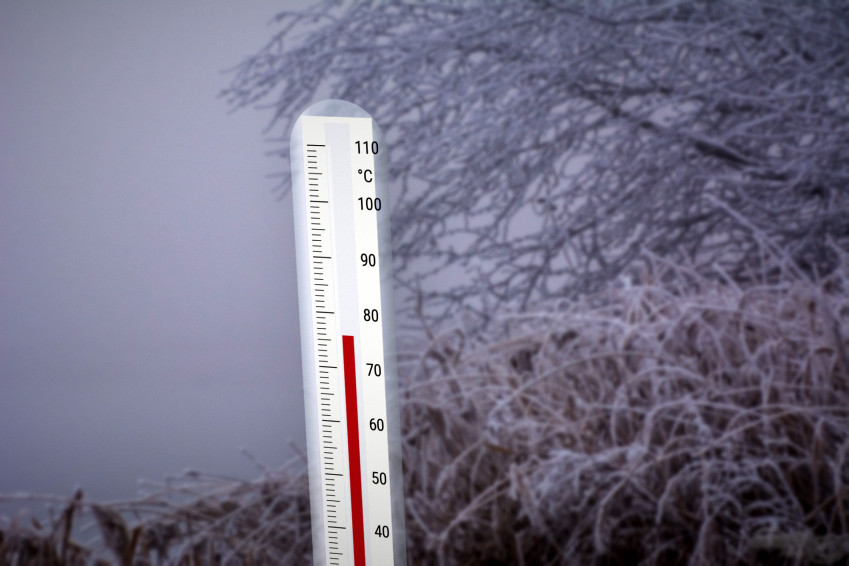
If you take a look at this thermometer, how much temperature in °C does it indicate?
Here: 76 °C
